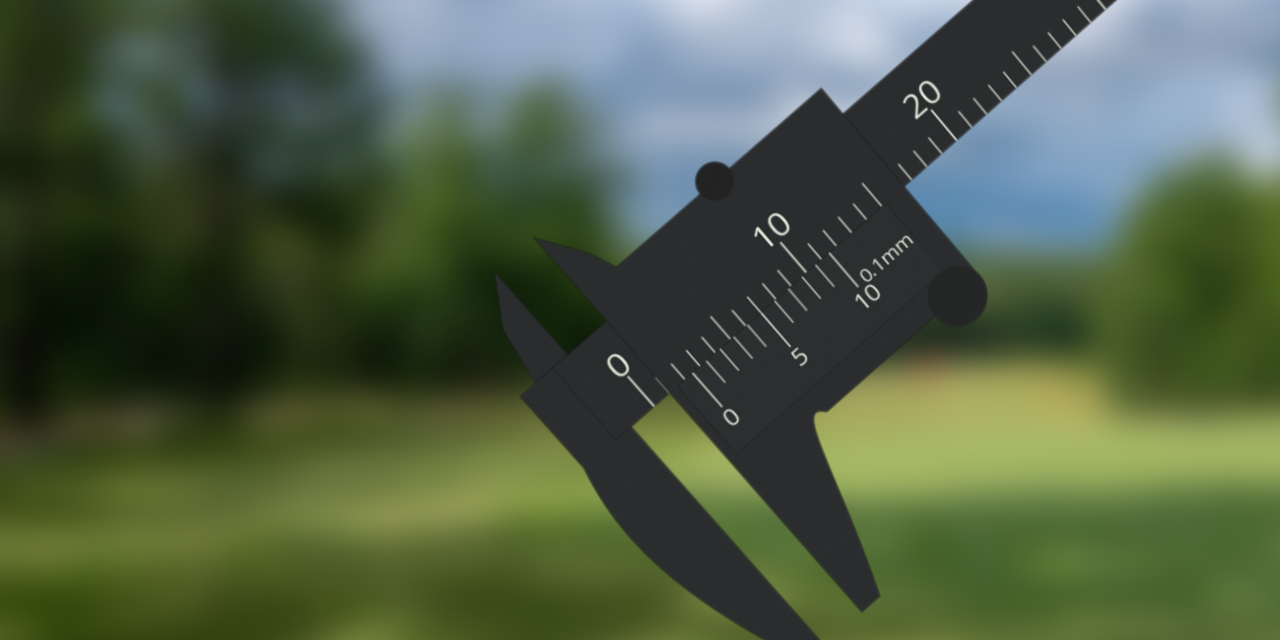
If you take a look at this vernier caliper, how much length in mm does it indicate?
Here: 2.5 mm
